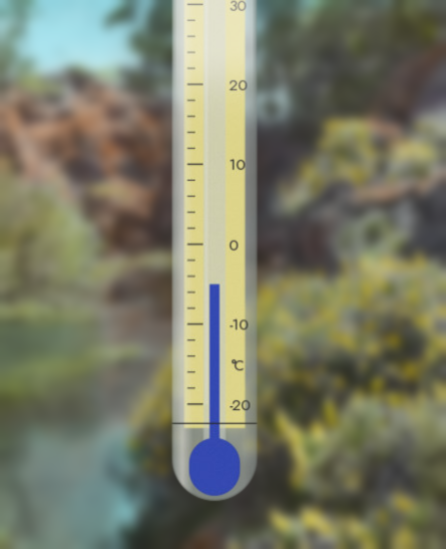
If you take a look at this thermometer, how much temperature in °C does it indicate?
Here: -5 °C
